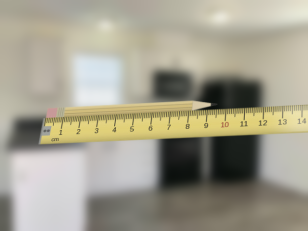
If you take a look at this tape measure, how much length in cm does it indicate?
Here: 9.5 cm
